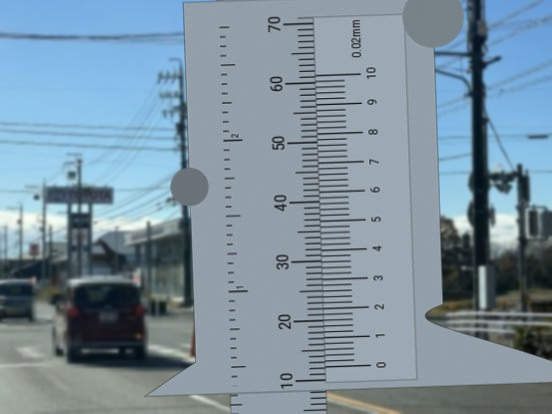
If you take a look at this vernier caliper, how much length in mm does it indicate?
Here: 12.2 mm
